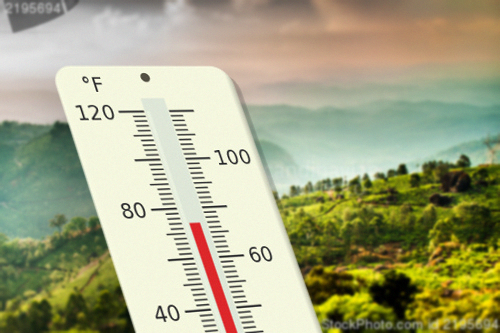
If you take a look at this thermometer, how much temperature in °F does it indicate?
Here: 74 °F
